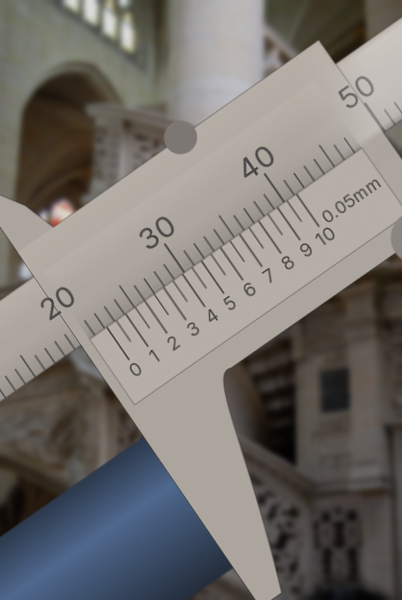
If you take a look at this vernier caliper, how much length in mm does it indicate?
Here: 22.2 mm
